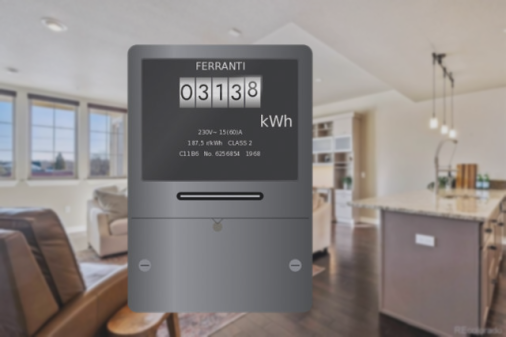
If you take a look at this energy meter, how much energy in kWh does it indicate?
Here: 3138 kWh
